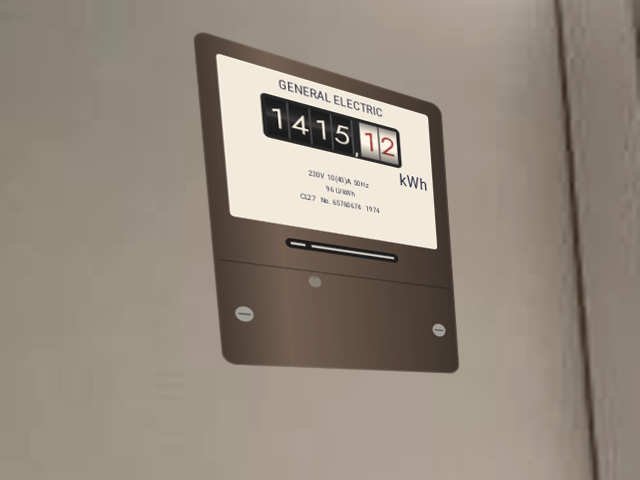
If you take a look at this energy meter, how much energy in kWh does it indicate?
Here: 1415.12 kWh
